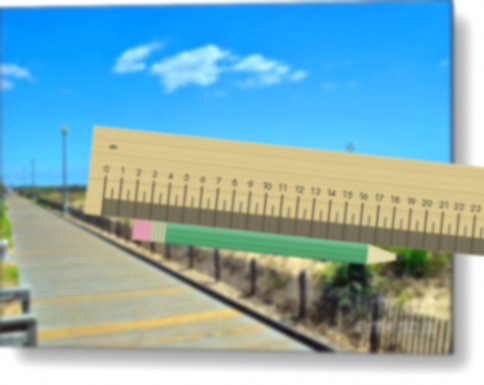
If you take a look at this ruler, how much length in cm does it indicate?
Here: 17 cm
